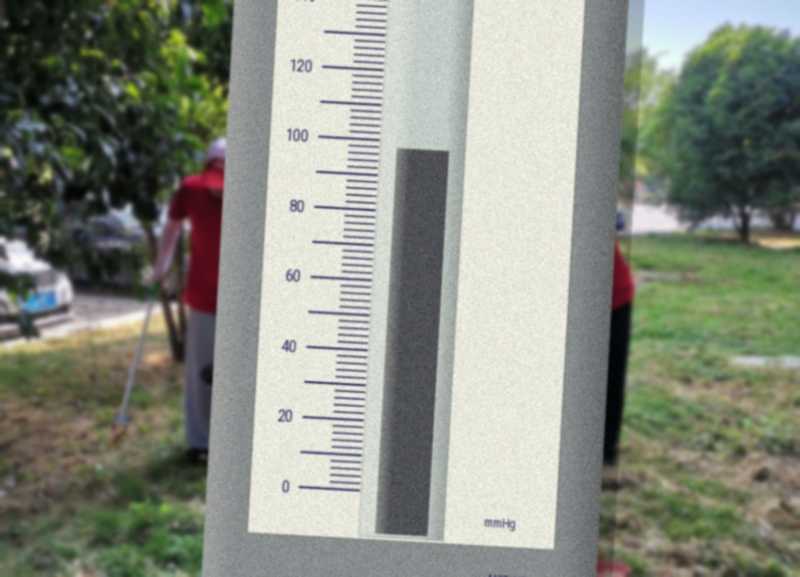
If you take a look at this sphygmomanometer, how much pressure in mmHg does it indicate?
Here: 98 mmHg
